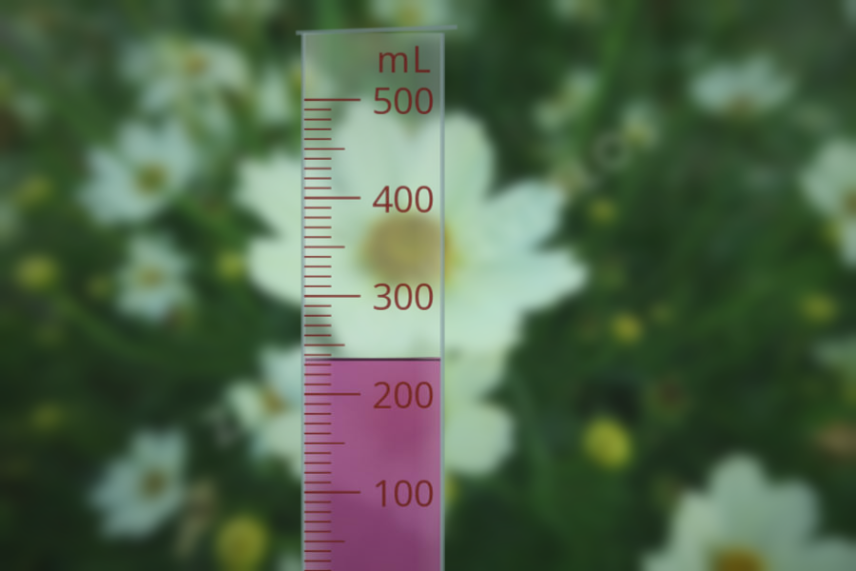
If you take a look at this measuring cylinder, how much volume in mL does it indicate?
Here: 235 mL
